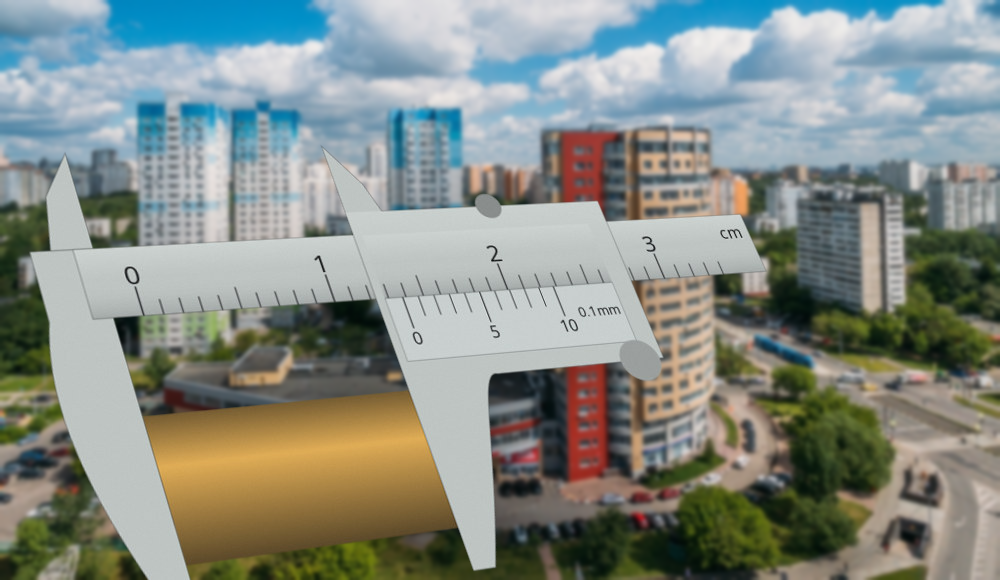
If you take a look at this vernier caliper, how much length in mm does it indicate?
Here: 13.8 mm
